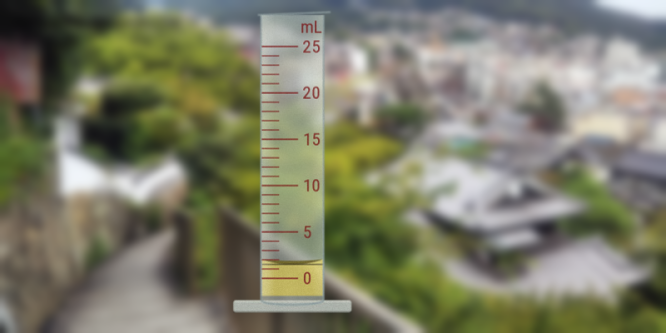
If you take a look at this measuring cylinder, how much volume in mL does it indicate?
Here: 1.5 mL
